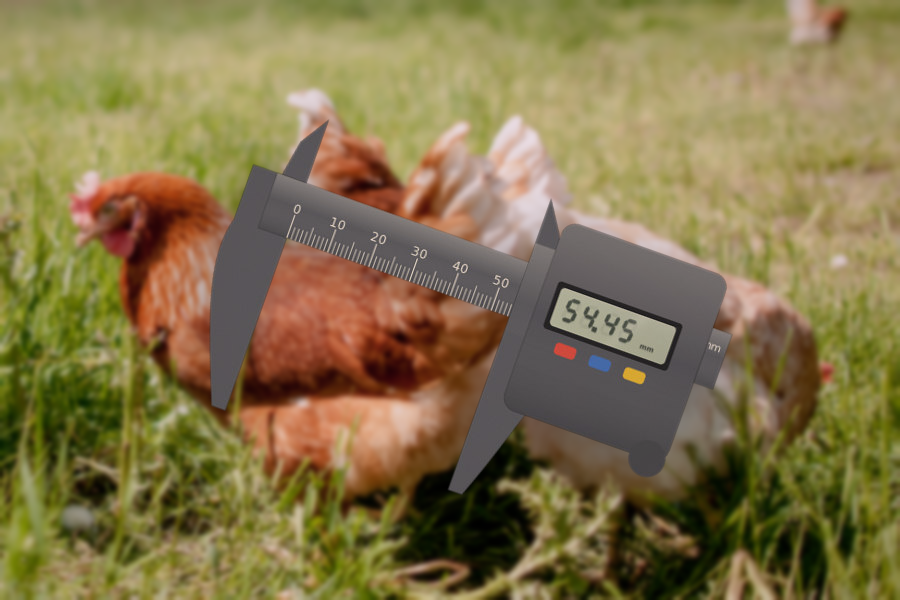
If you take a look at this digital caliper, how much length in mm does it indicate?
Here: 54.45 mm
